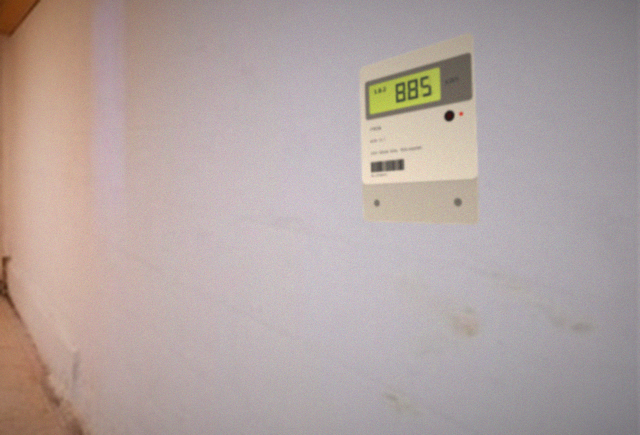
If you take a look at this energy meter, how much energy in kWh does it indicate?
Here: 885 kWh
